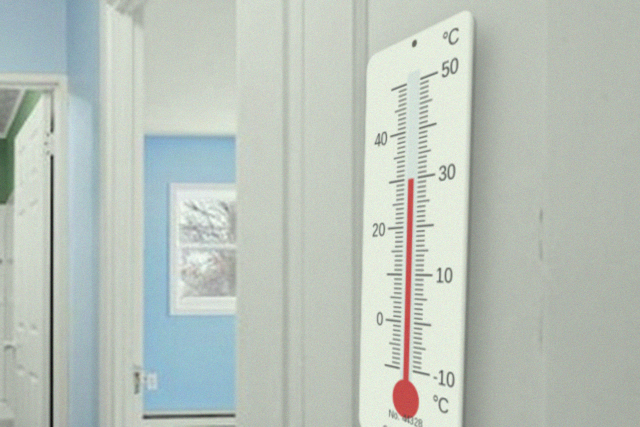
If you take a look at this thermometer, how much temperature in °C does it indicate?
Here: 30 °C
